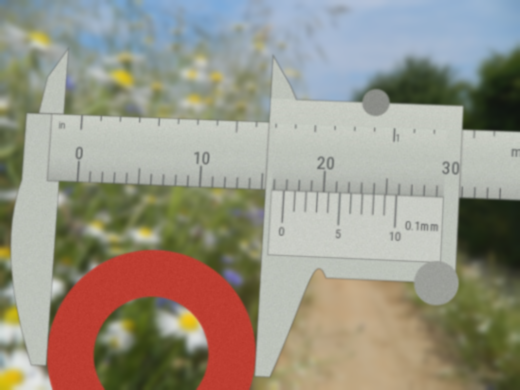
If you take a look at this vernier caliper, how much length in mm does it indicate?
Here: 16.8 mm
